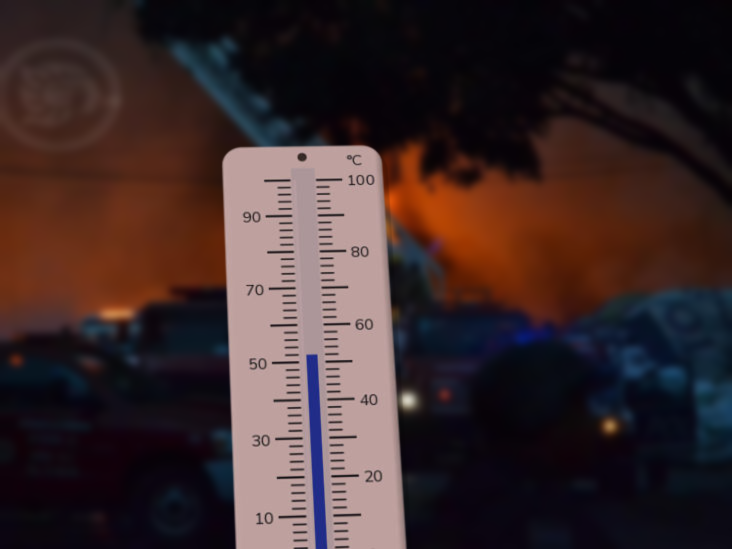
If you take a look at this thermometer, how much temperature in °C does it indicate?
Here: 52 °C
